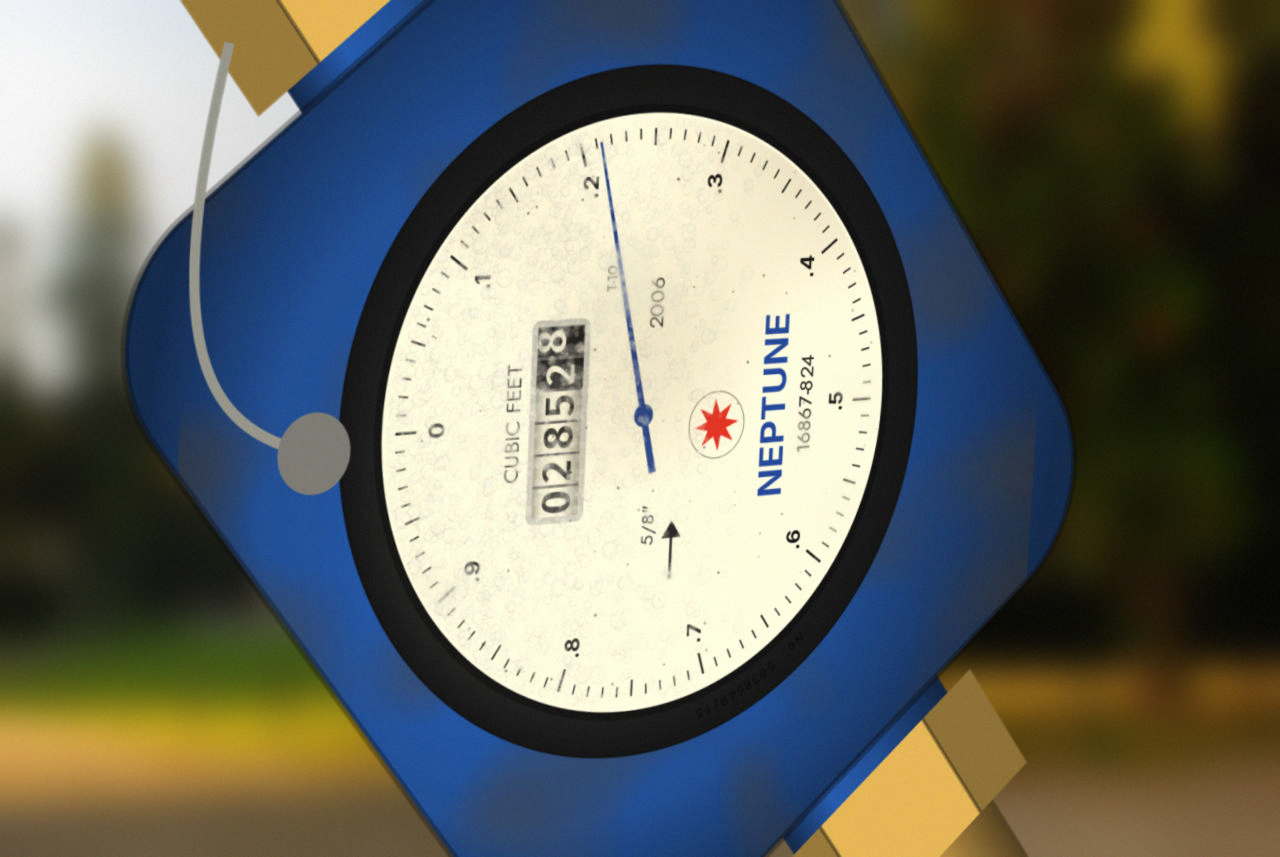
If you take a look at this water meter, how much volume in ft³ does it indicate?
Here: 28528.21 ft³
